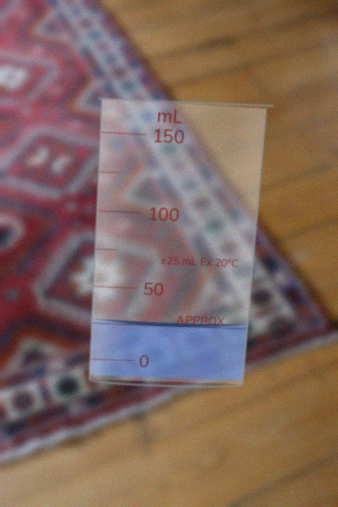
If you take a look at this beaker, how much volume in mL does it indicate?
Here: 25 mL
